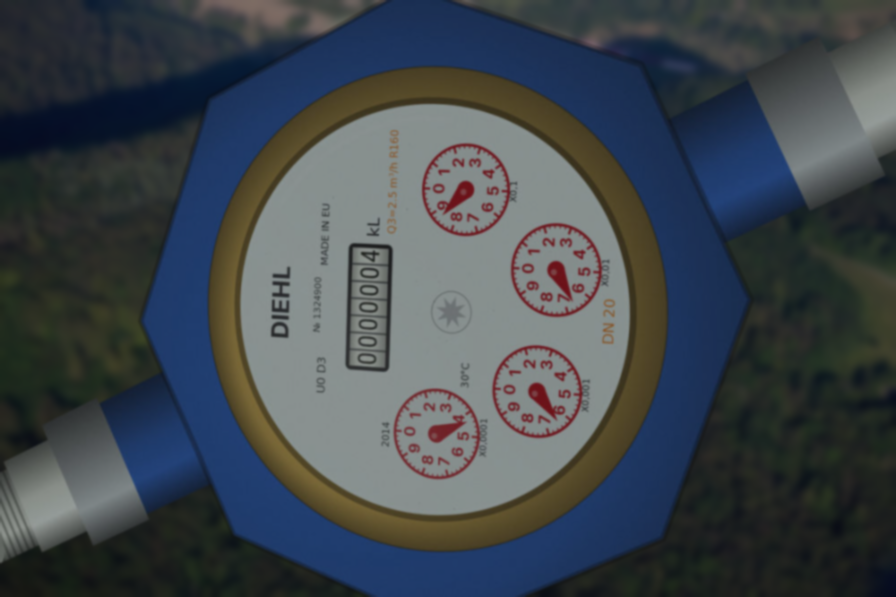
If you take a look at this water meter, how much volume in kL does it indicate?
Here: 4.8664 kL
